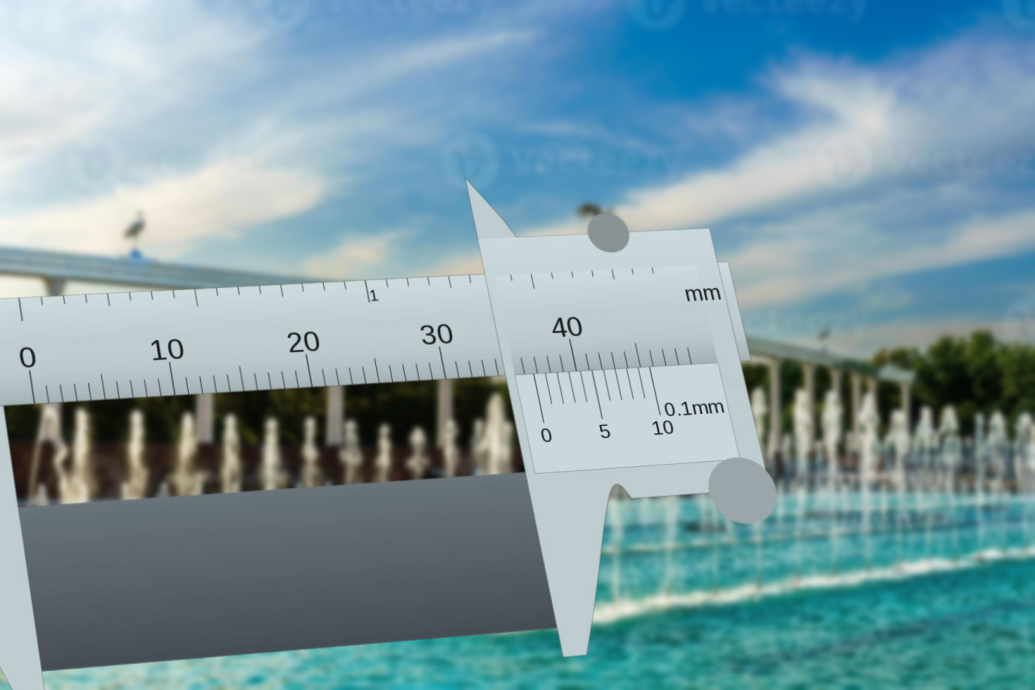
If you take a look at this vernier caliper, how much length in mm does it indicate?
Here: 36.7 mm
